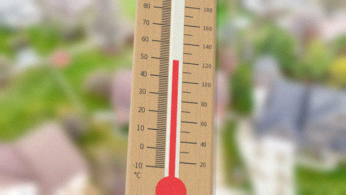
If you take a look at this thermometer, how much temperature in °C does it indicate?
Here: 50 °C
